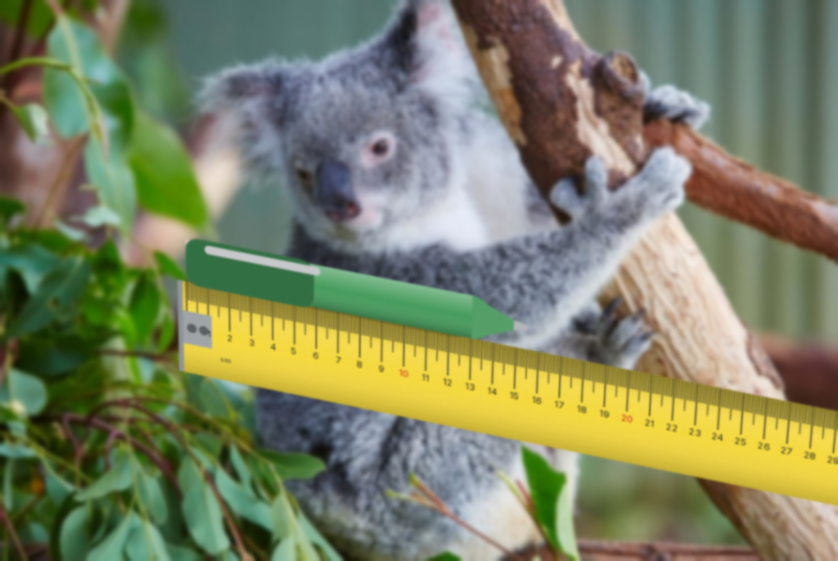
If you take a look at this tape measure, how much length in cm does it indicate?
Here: 15.5 cm
